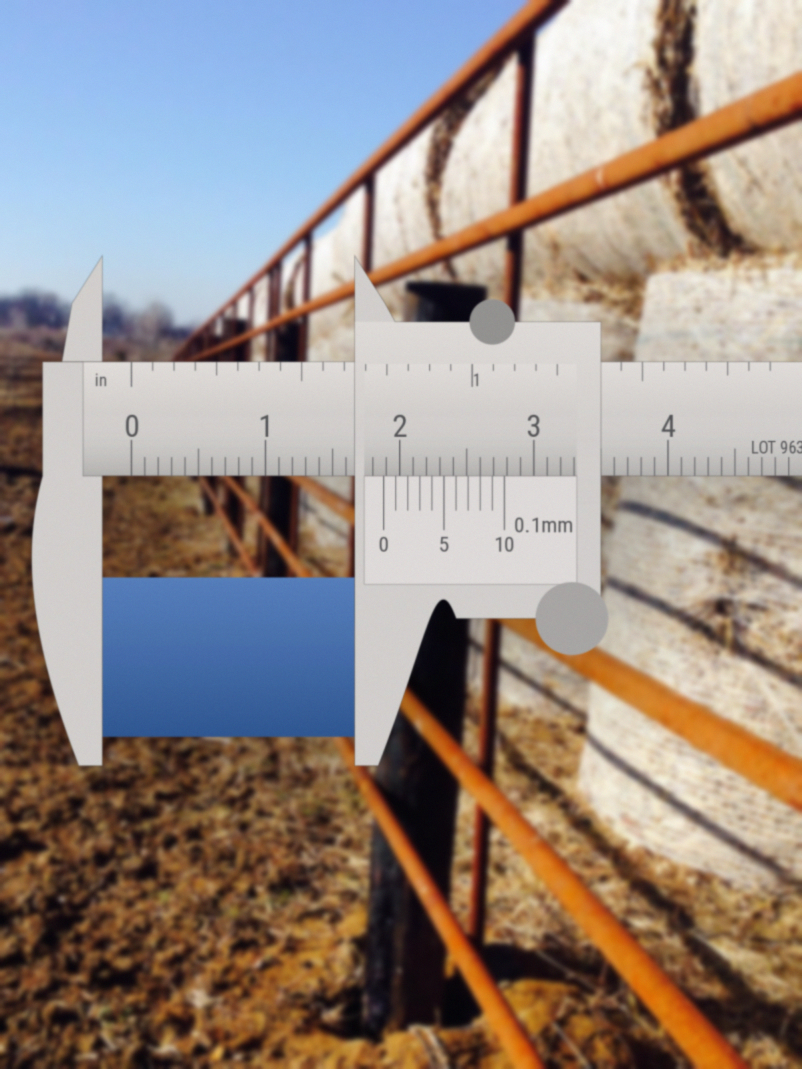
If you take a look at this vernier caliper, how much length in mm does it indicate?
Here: 18.8 mm
